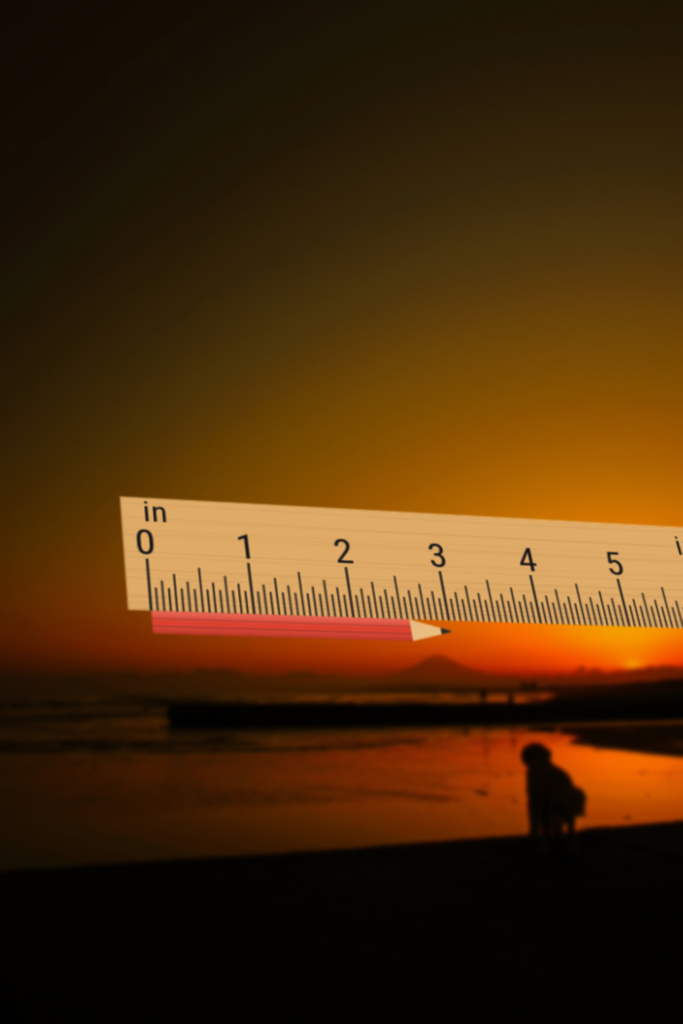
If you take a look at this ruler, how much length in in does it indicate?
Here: 3 in
